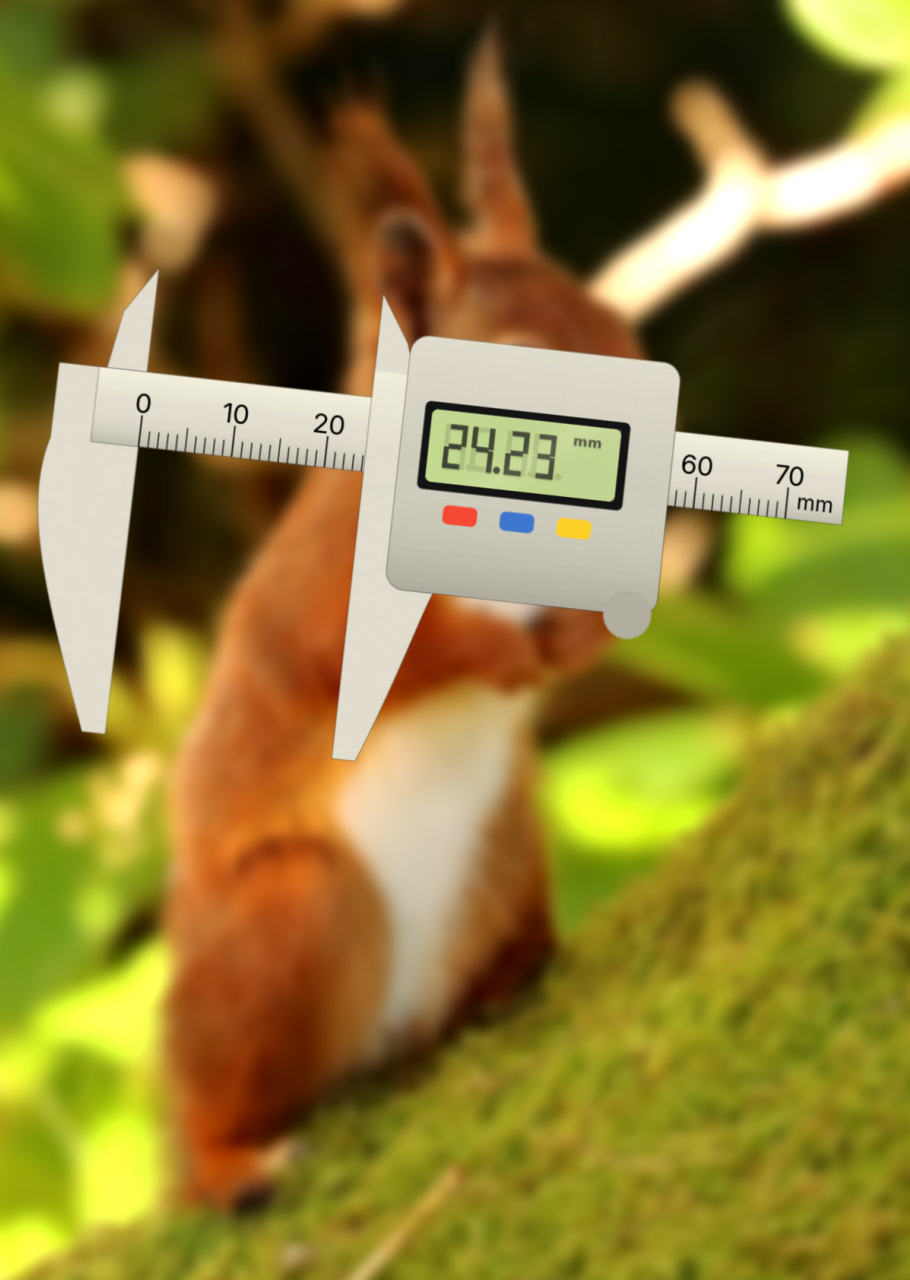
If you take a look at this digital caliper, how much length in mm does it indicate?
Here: 24.23 mm
